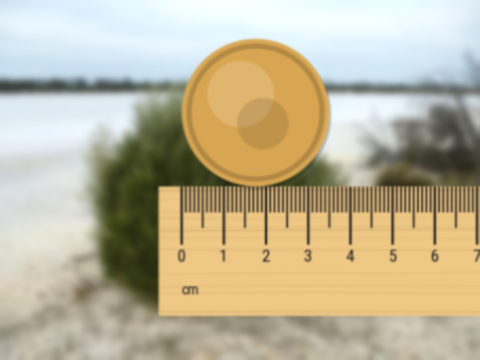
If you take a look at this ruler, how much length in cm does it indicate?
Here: 3.5 cm
